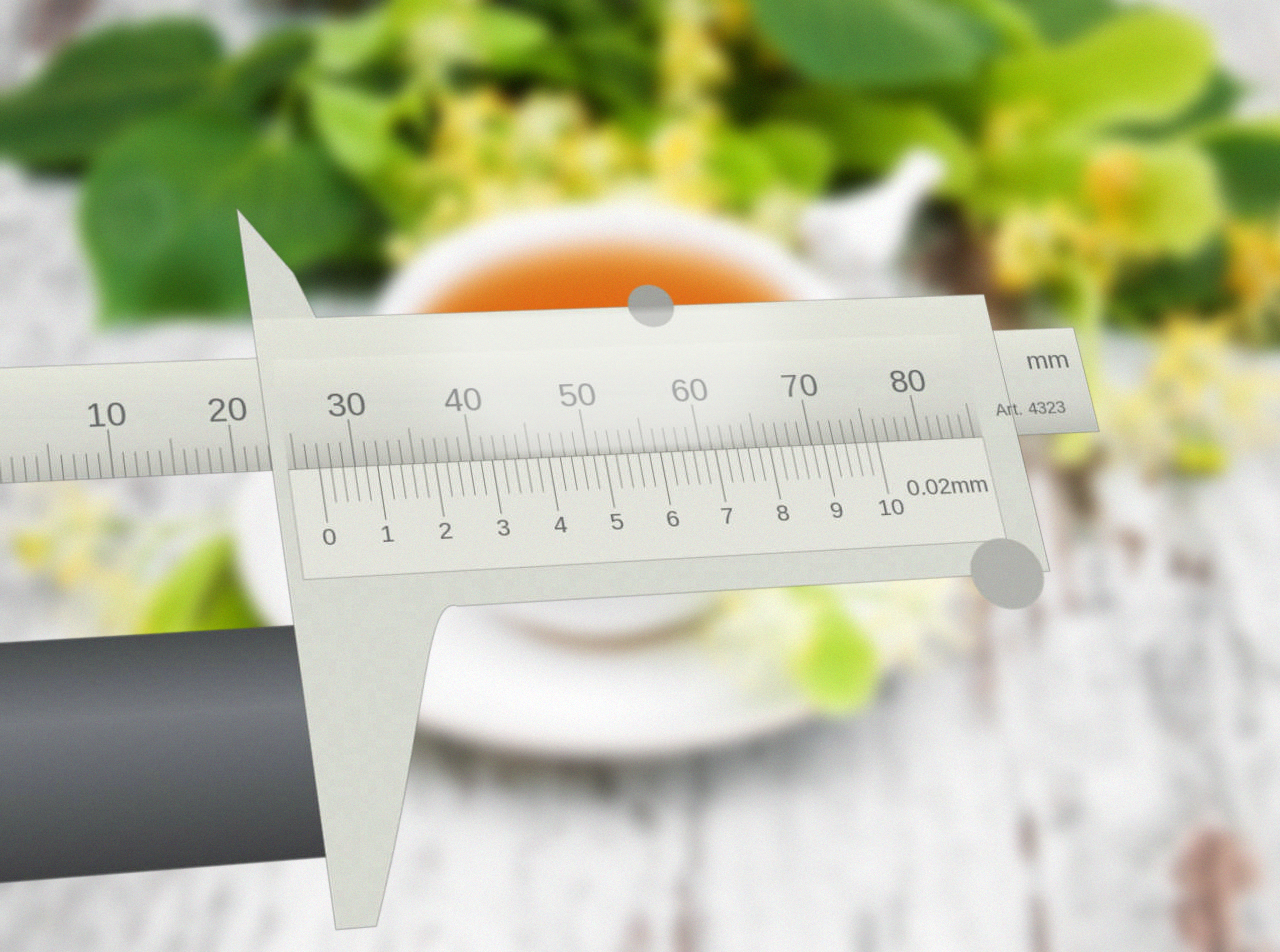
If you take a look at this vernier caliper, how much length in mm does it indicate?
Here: 27.0 mm
